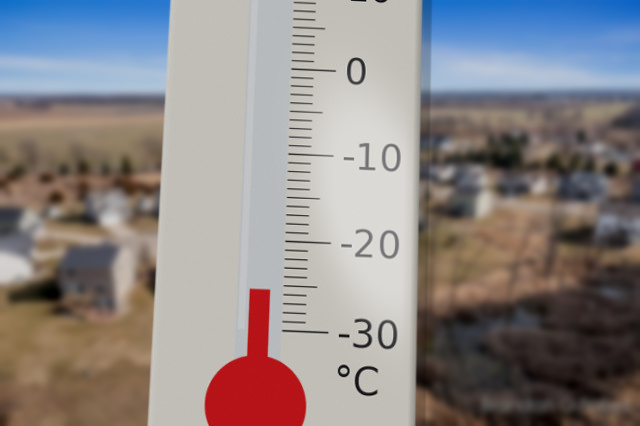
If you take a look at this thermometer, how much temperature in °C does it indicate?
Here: -25.5 °C
